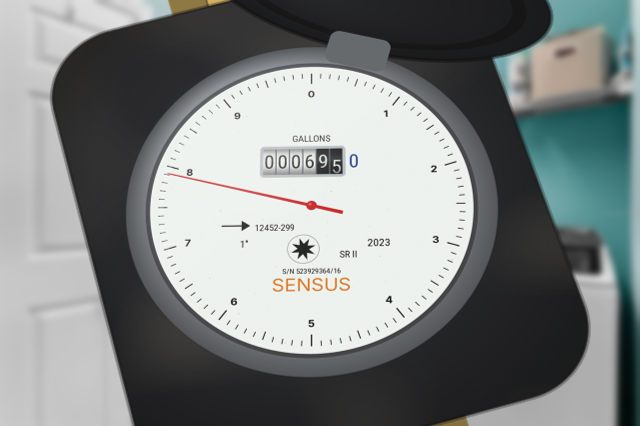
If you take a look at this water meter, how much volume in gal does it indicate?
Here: 6947.9 gal
